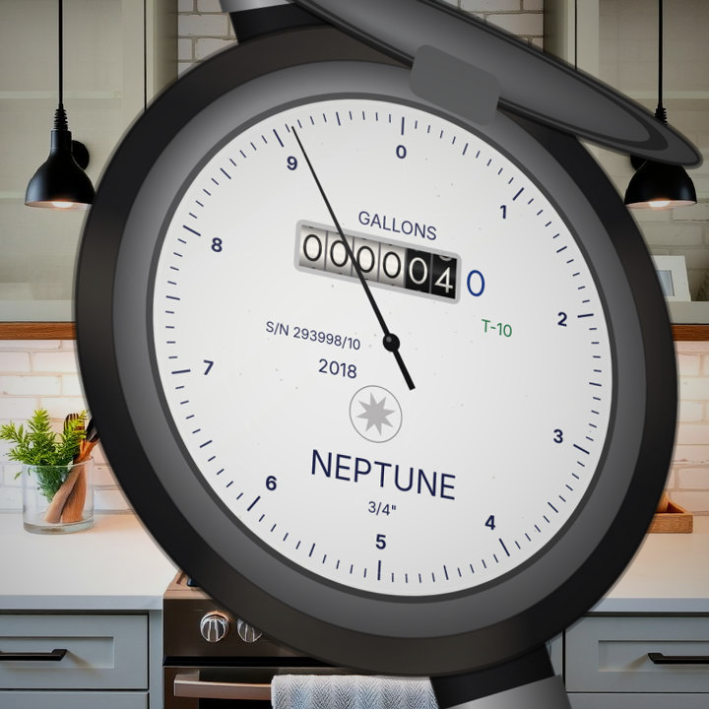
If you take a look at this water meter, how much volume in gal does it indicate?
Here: 39.1 gal
